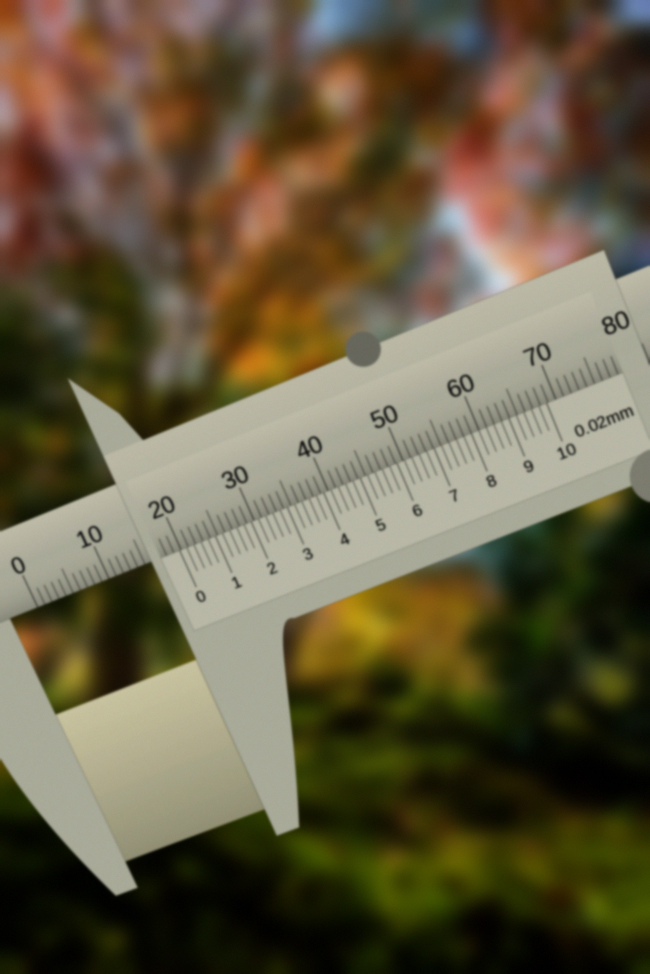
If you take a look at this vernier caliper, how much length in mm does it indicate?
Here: 19.8 mm
